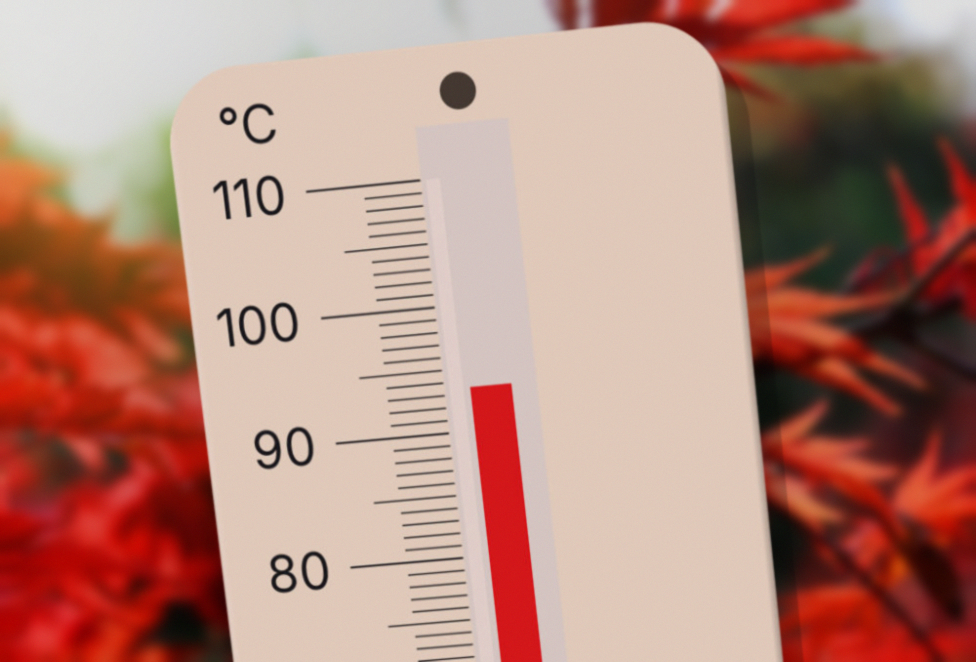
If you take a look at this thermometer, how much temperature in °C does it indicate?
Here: 93.5 °C
